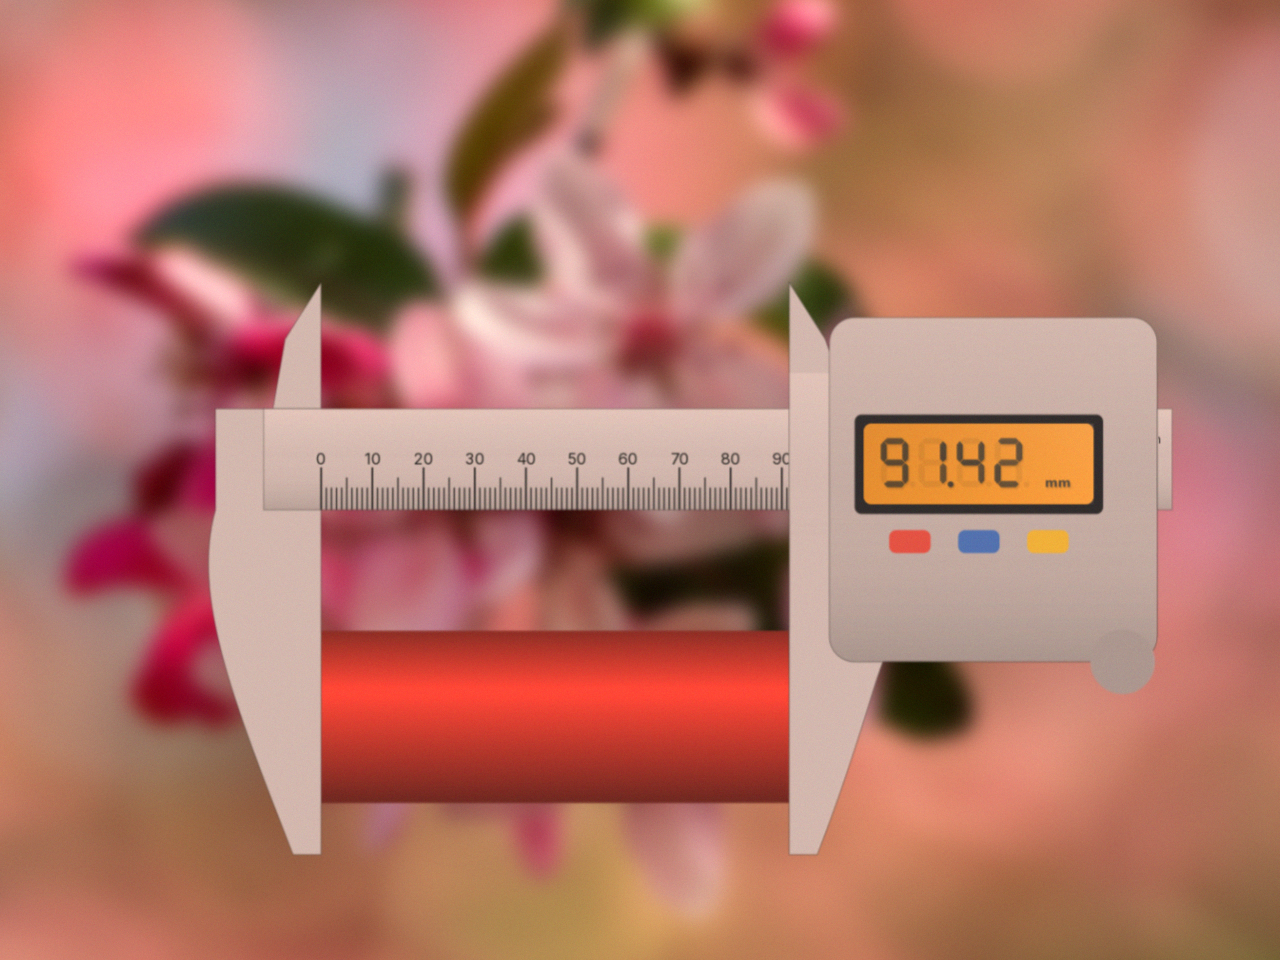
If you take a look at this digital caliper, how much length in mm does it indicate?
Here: 91.42 mm
